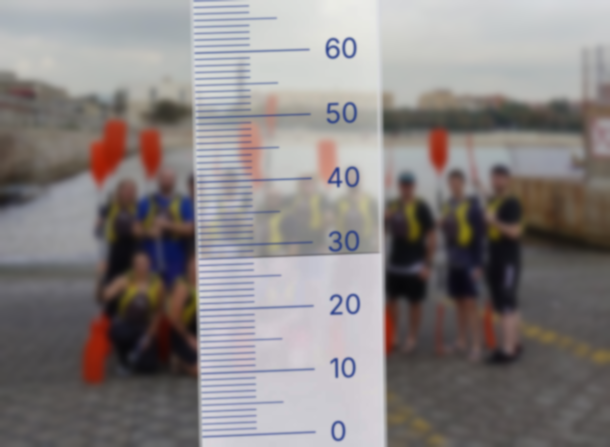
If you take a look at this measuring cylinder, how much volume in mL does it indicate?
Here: 28 mL
